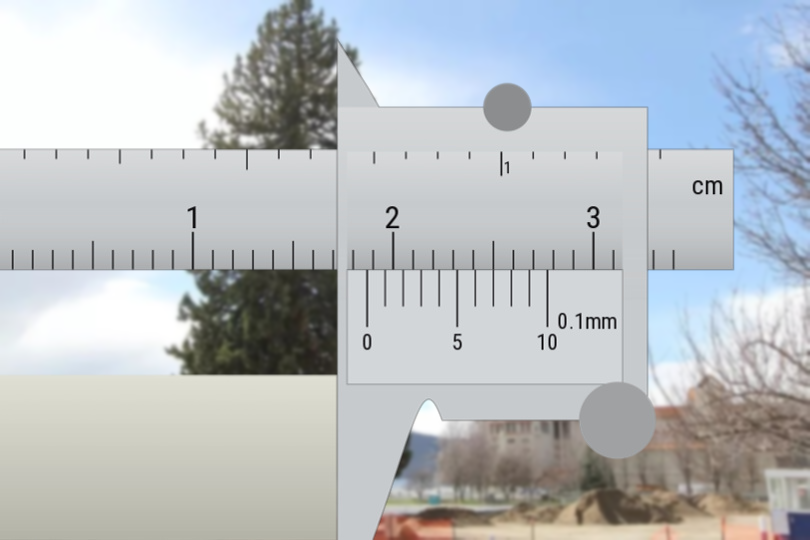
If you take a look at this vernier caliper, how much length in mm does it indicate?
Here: 18.7 mm
